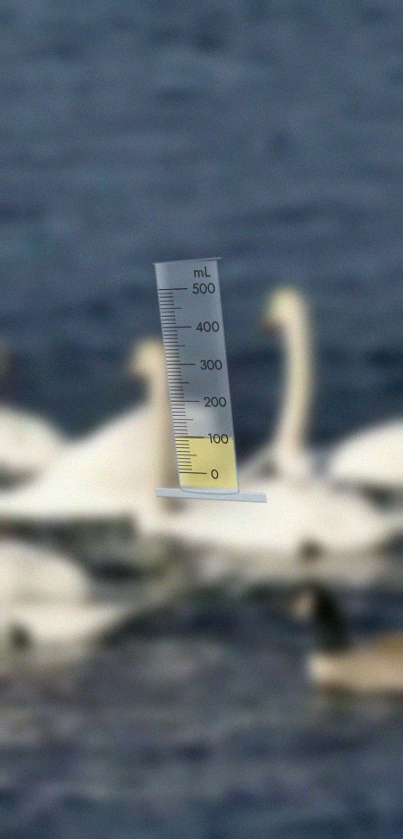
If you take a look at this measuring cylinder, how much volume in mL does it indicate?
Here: 100 mL
